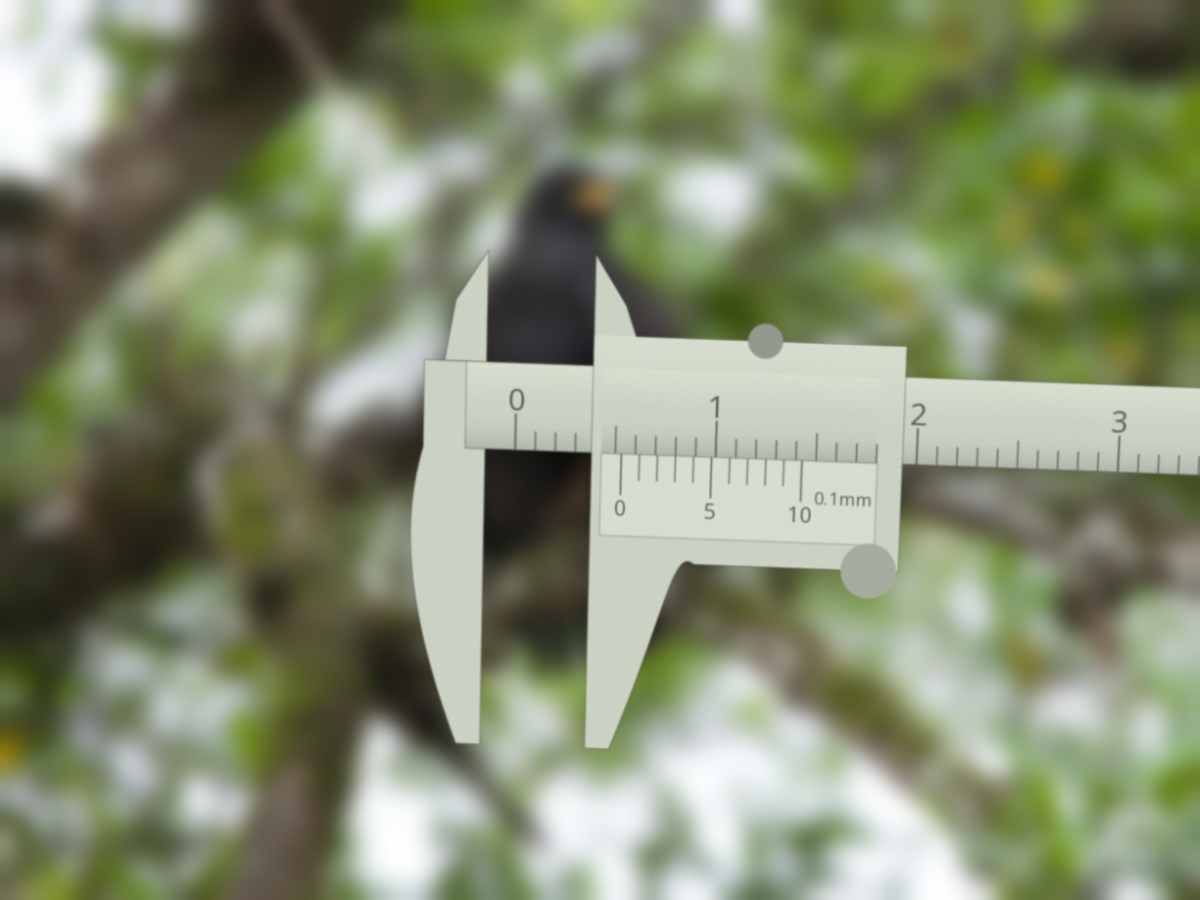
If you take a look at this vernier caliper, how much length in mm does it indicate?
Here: 5.3 mm
